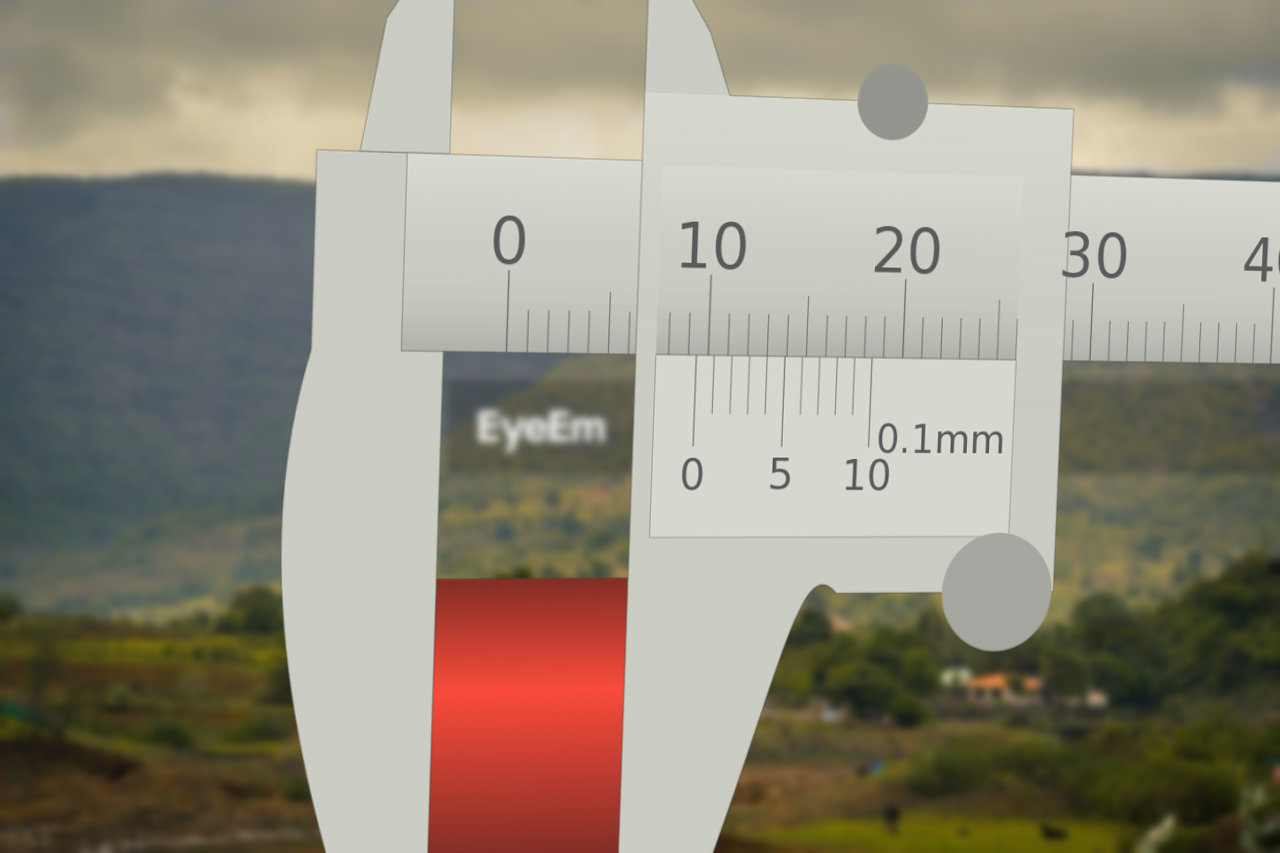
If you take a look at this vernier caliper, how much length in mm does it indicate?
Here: 9.4 mm
